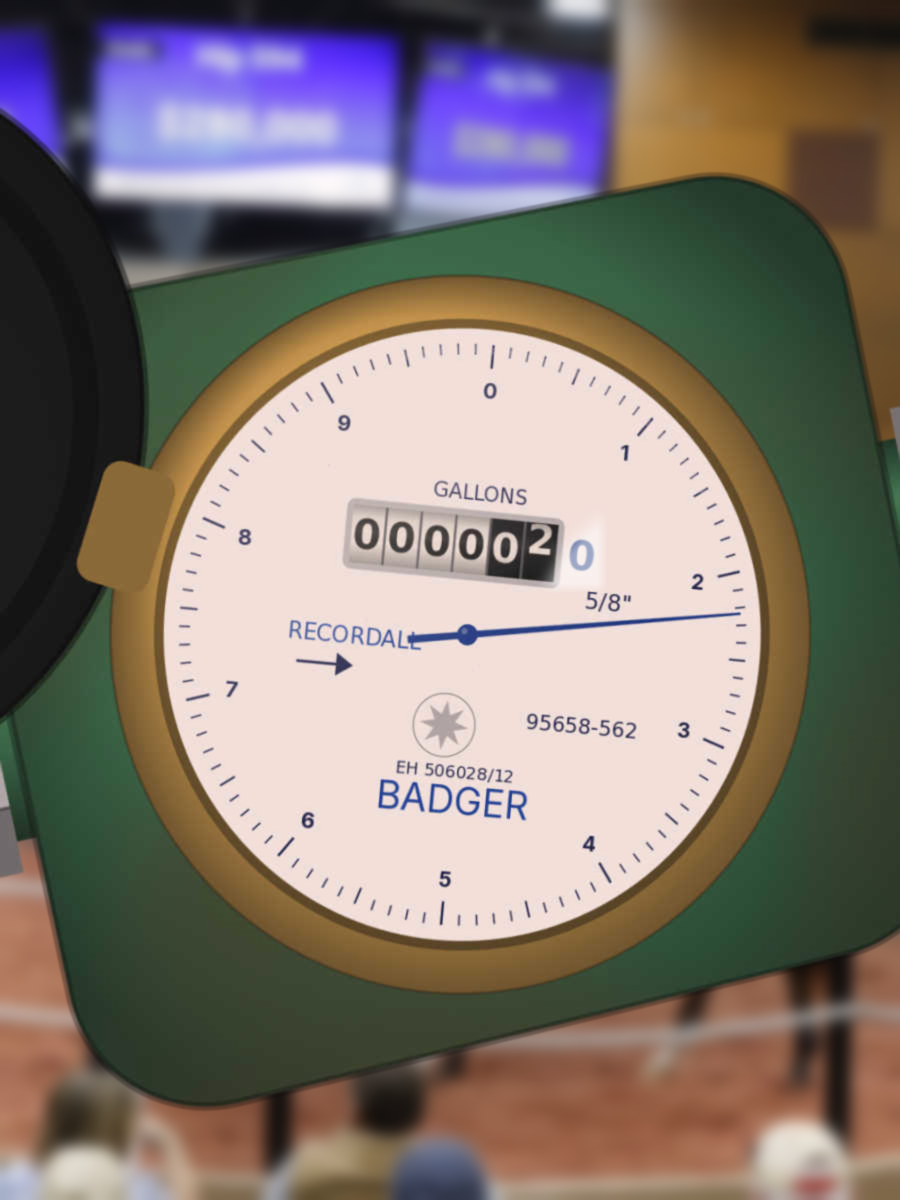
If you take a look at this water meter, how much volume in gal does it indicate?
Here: 22.2 gal
